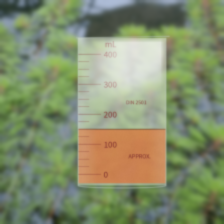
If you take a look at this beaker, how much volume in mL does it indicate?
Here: 150 mL
